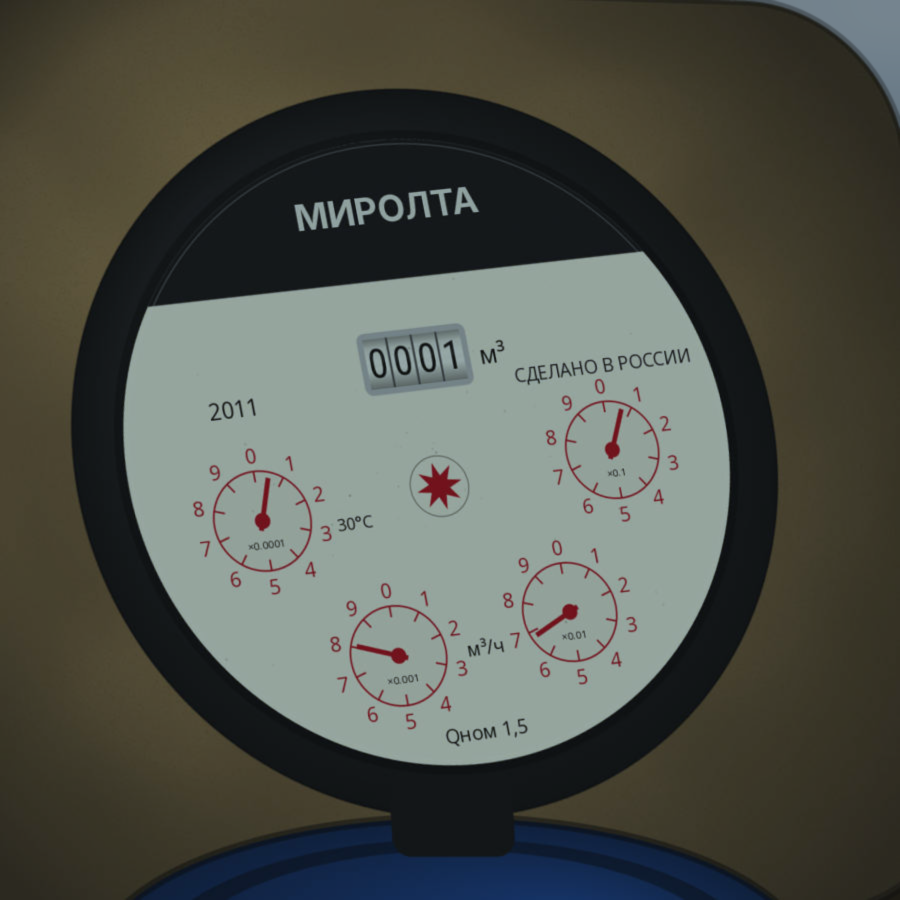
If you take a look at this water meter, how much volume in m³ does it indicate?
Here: 1.0680 m³
